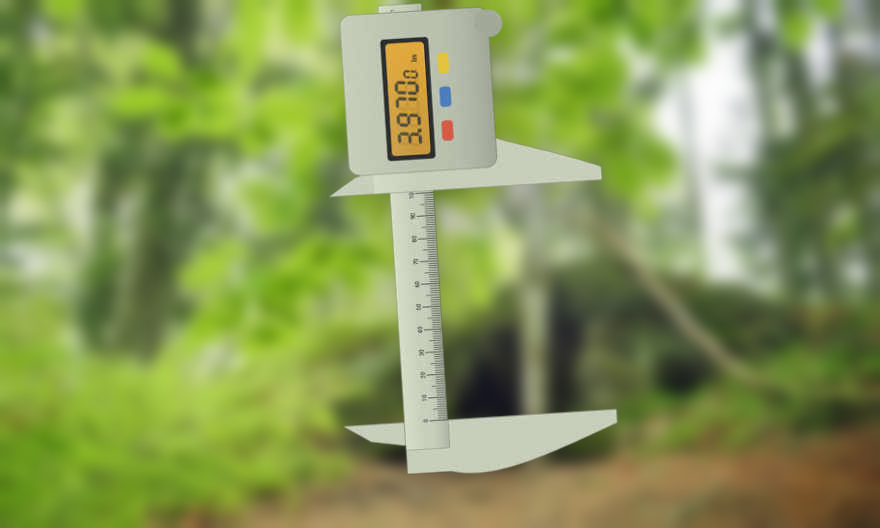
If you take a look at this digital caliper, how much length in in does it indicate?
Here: 3.9700 in
